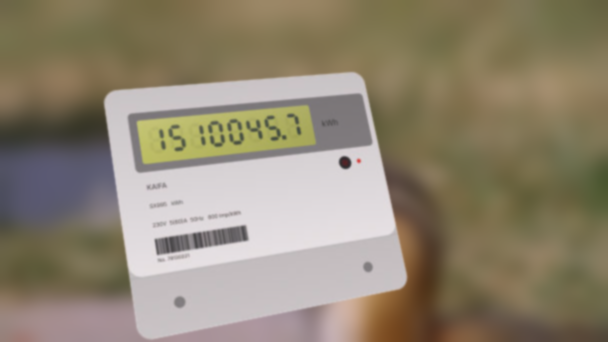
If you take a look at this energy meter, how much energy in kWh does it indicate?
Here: 1510045.7 kWh
